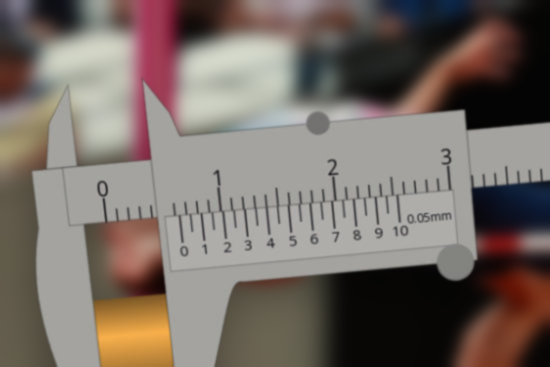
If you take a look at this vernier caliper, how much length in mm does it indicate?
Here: 6.4 mm
